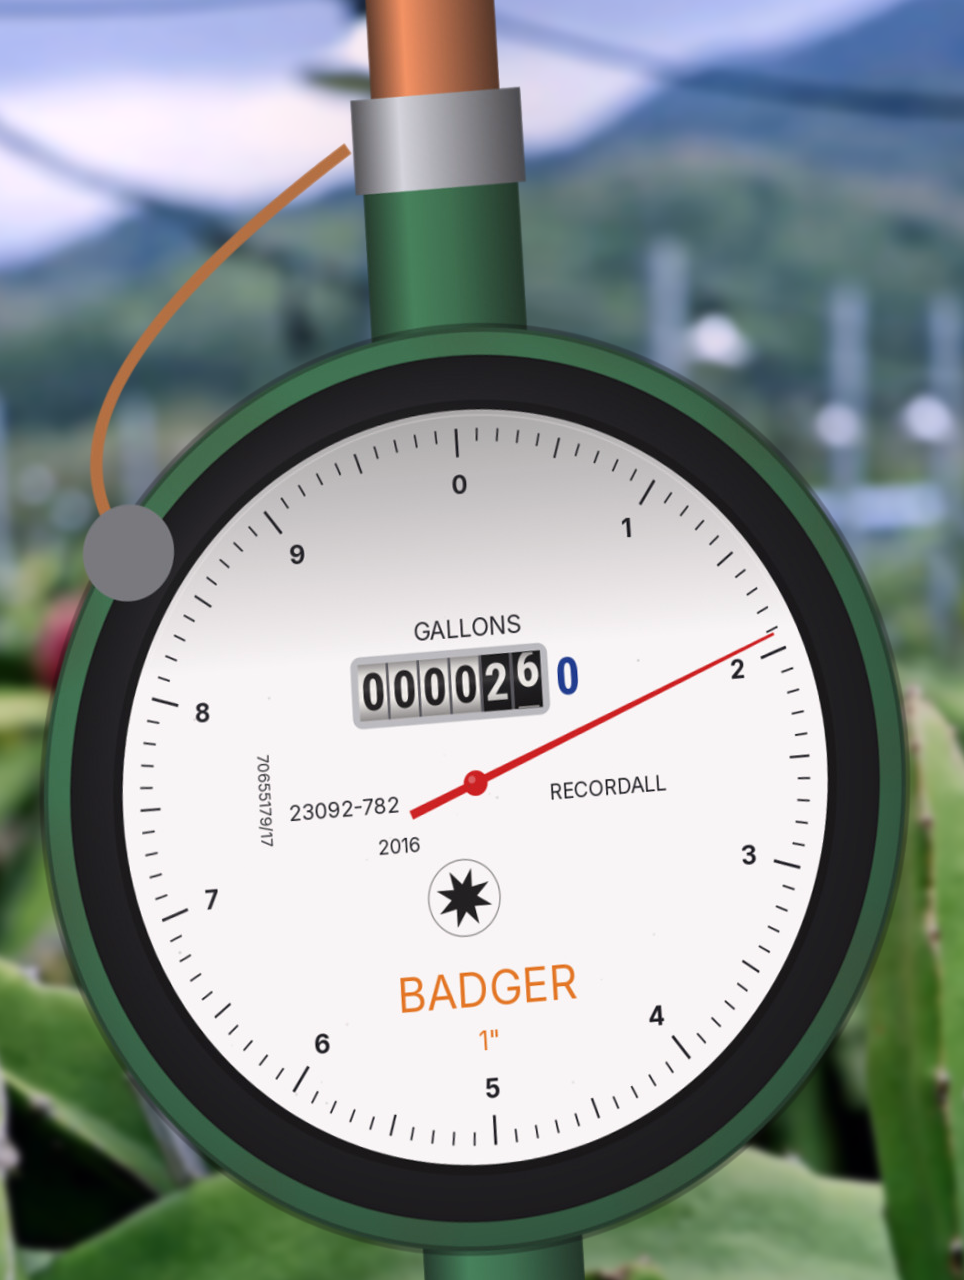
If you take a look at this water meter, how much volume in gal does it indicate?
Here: 261.9 gal
